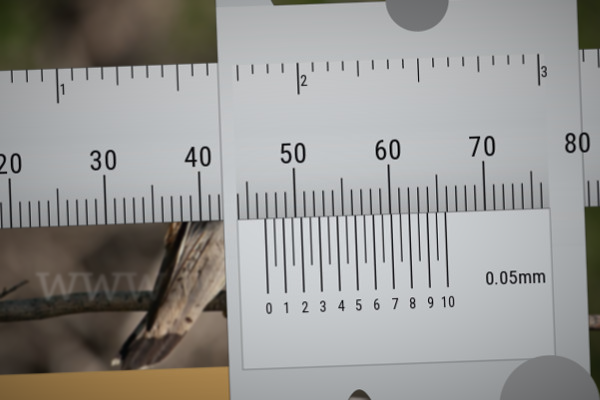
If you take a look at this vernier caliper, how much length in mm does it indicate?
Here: 46.8 mm
